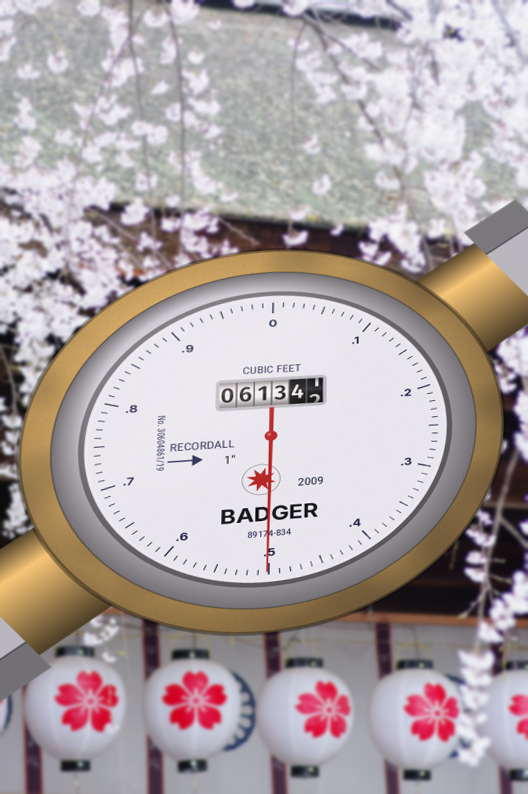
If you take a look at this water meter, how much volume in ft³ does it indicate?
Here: 61341.50 ft³
